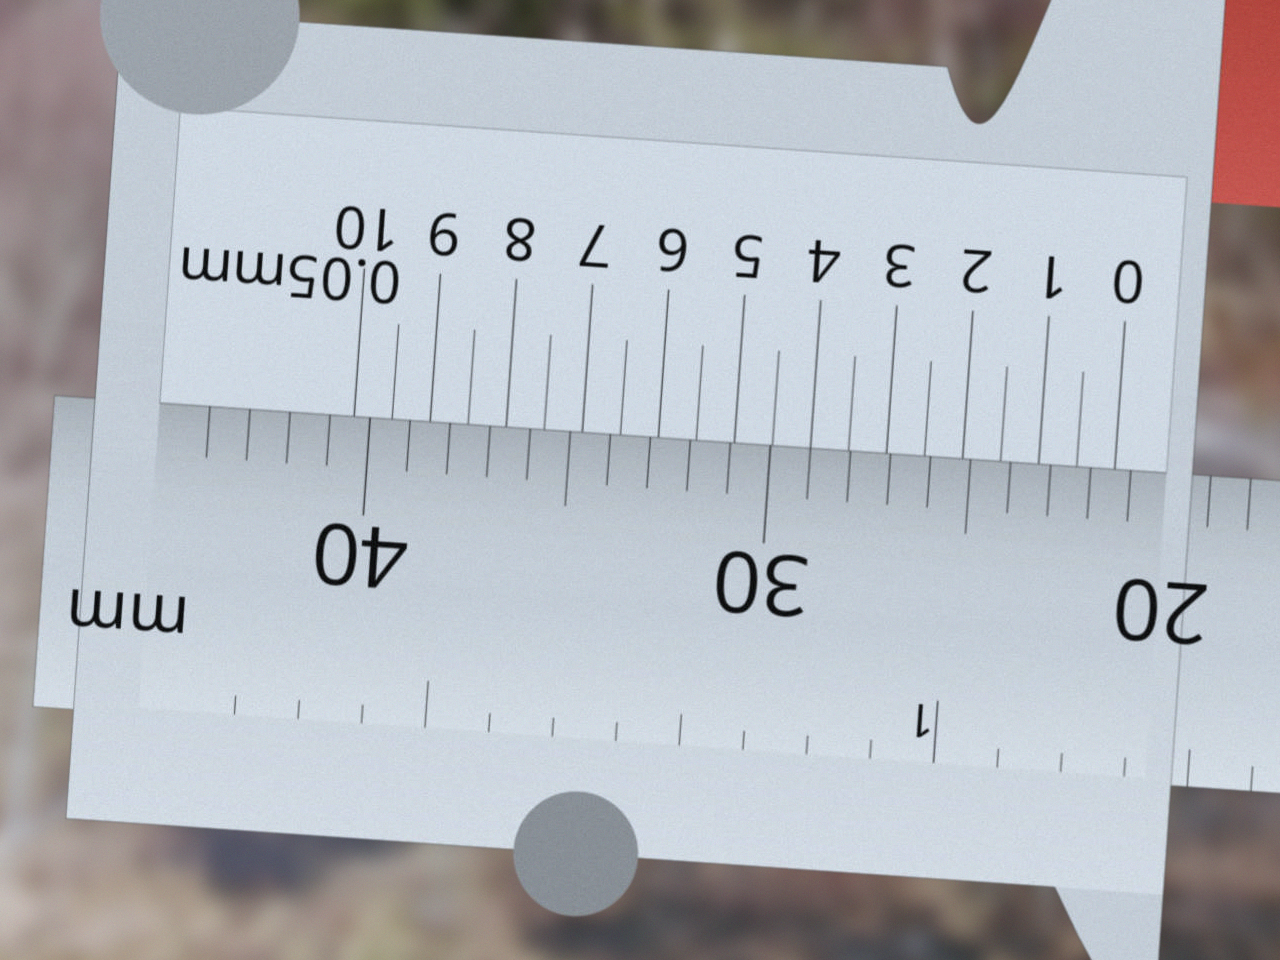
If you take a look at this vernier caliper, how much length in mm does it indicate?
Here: 21.40 mm
